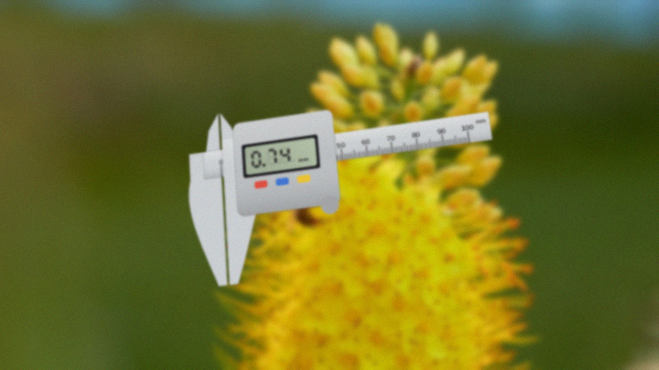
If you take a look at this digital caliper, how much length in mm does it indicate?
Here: 0.74 mm
